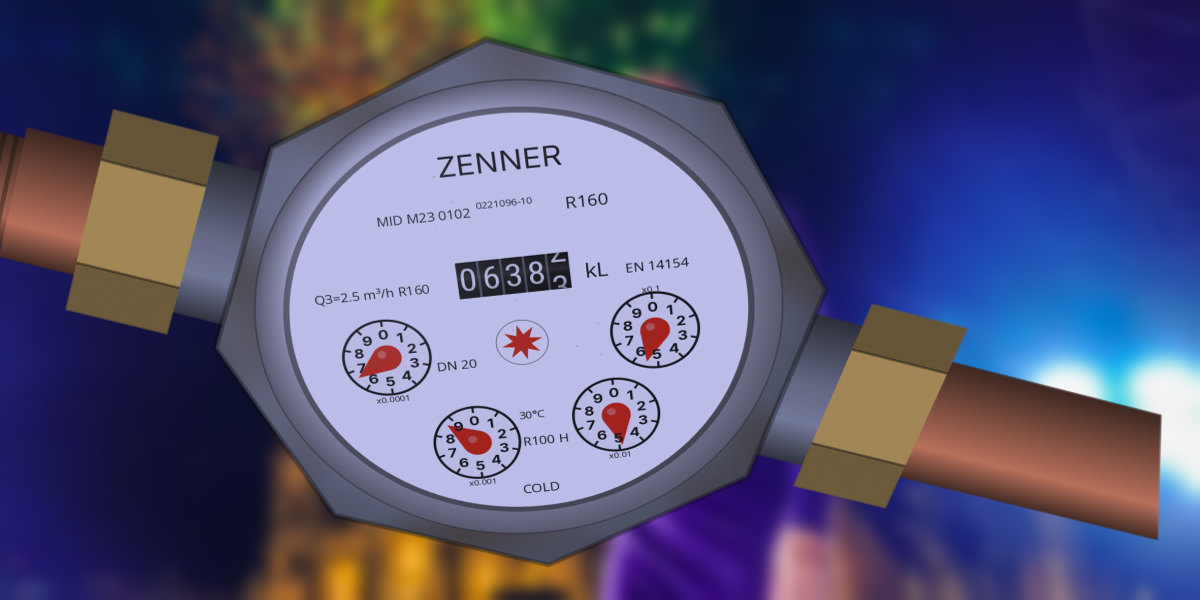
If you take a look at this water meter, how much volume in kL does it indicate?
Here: 6382.5486 kL
